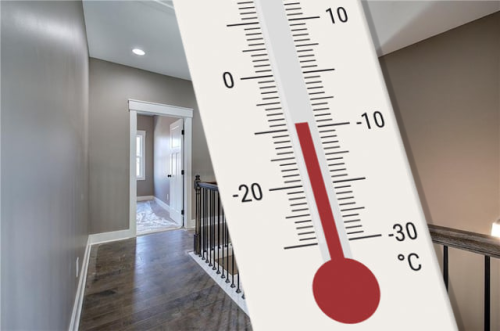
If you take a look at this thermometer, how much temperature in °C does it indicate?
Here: -9 °C
